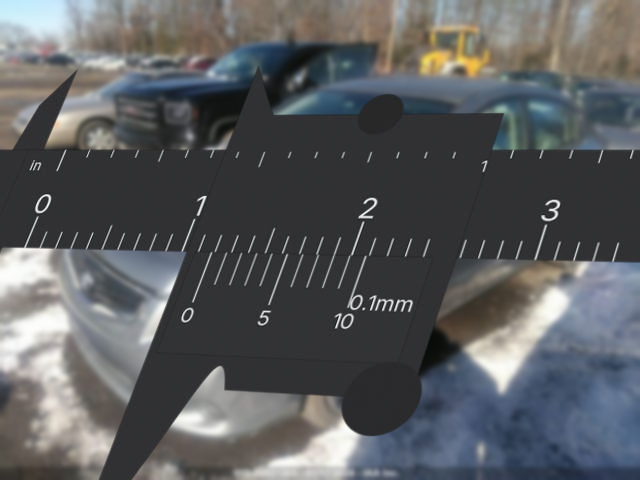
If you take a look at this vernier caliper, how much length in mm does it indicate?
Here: 11.8 mm
